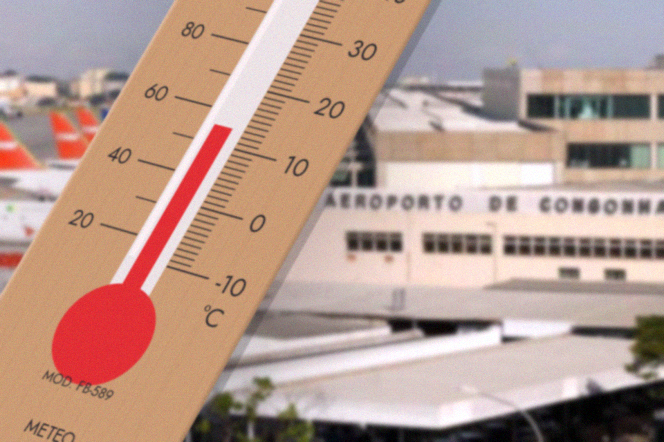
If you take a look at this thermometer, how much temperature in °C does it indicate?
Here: 13 °C
